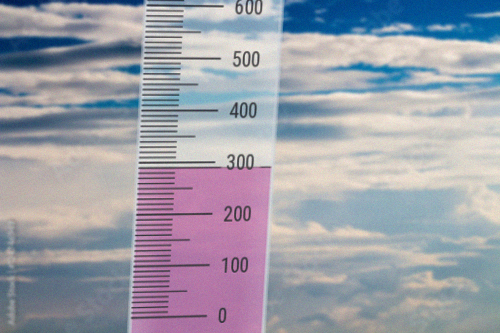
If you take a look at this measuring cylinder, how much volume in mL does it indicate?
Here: 290 mL
